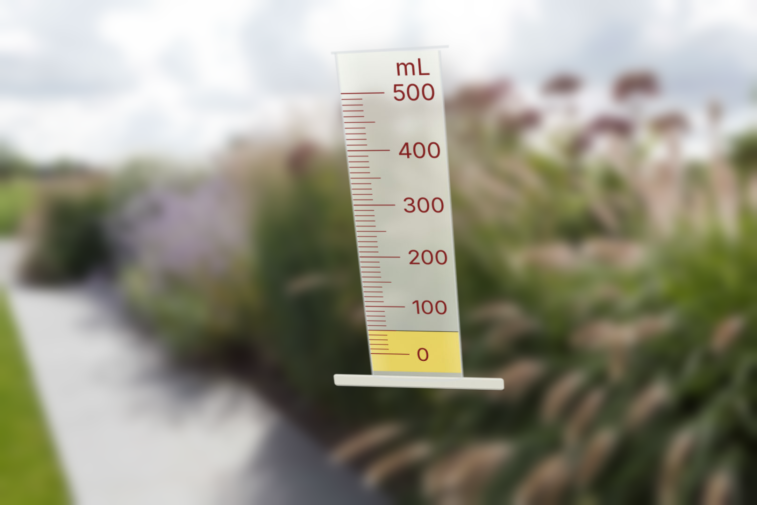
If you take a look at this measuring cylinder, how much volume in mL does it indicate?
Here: 50 mL
